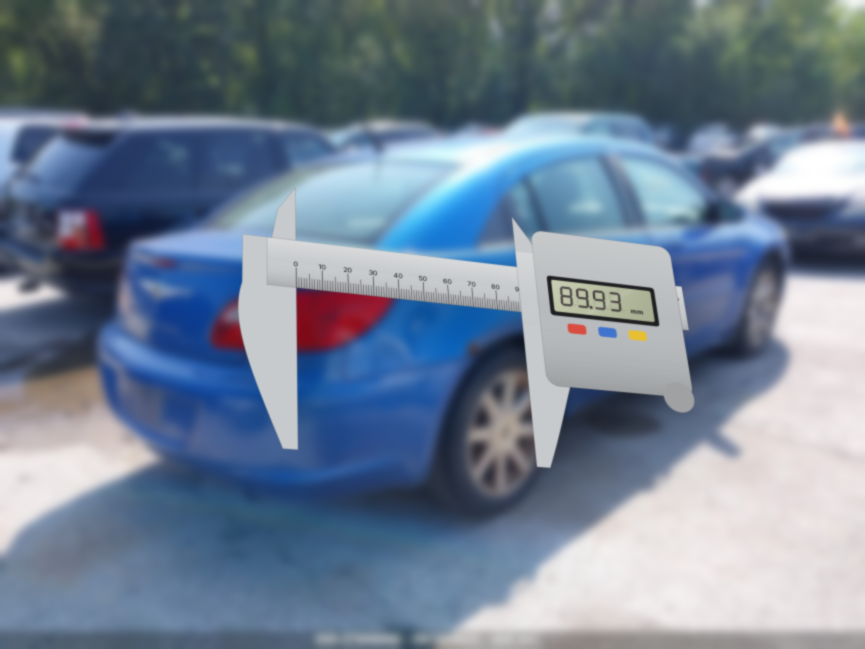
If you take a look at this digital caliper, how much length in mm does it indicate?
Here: 89.93 mm
